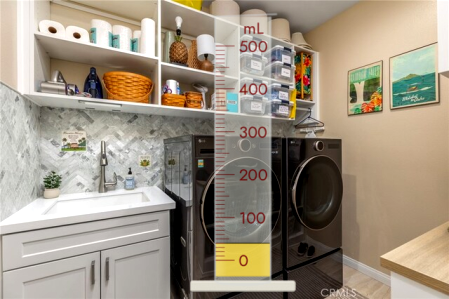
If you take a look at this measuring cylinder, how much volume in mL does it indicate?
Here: 40 mL
